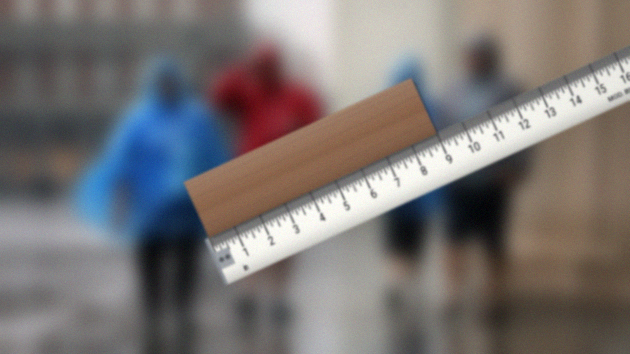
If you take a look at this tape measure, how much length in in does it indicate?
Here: 9 in
